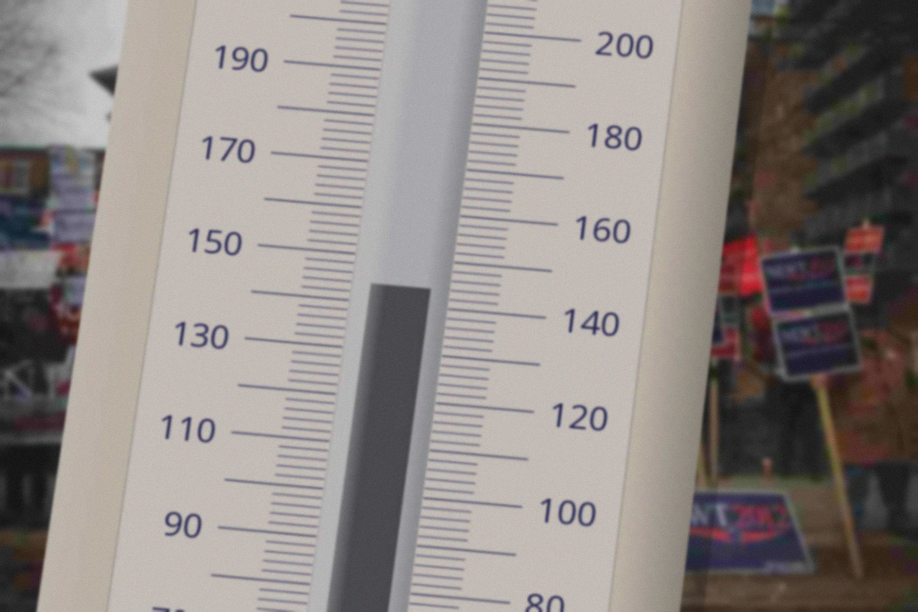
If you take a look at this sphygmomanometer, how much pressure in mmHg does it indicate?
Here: 144 mmHg
